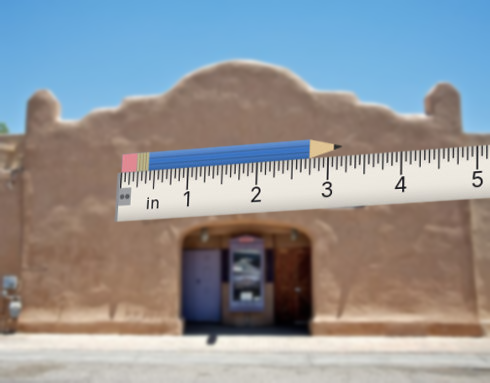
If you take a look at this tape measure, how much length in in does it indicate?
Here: 3.1875 in
